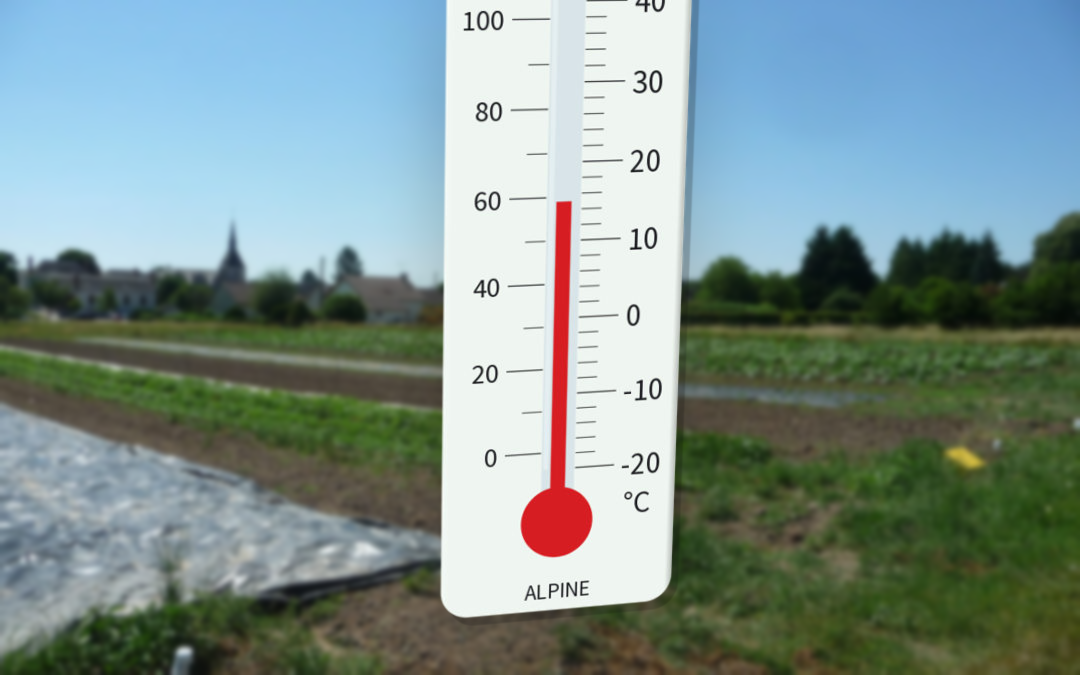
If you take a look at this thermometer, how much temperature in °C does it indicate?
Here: 15 °C
